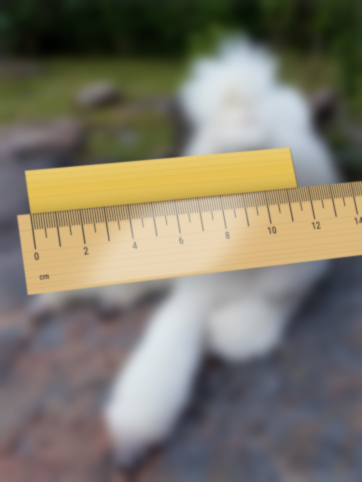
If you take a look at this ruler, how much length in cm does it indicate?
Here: 11.5 cm
